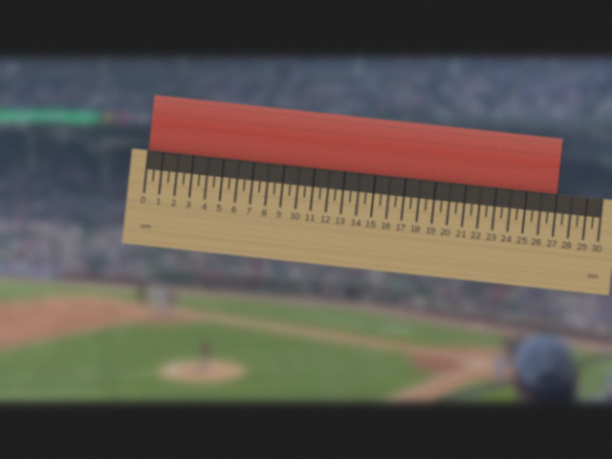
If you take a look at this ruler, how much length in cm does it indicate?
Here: 27 cm
